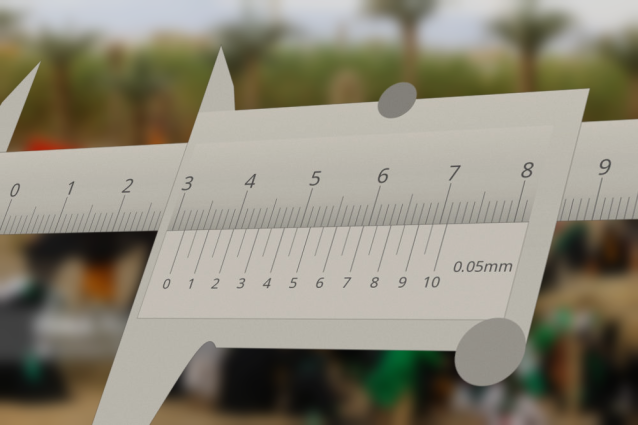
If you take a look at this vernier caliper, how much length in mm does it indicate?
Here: 32.0 mm
